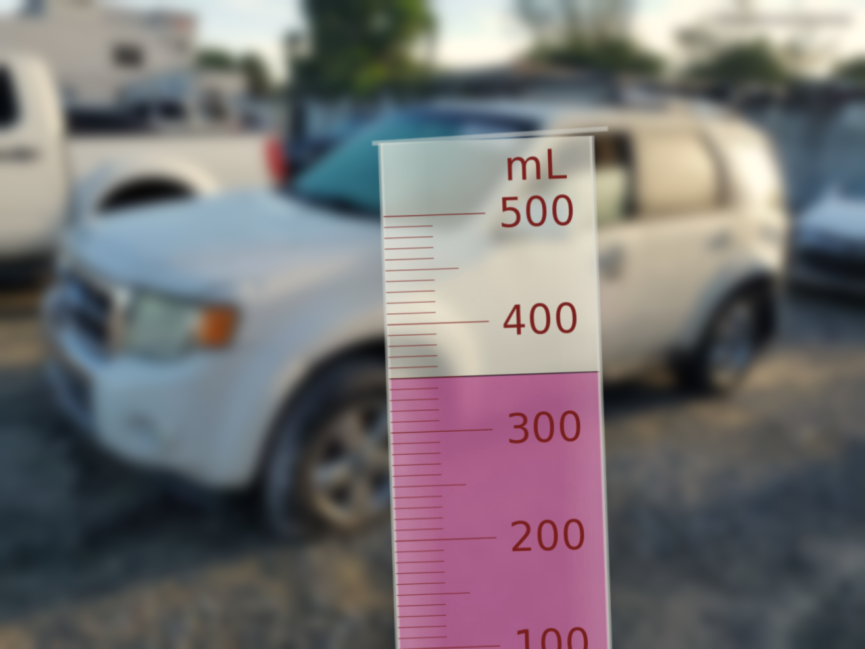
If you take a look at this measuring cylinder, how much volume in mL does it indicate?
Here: 350 mL
